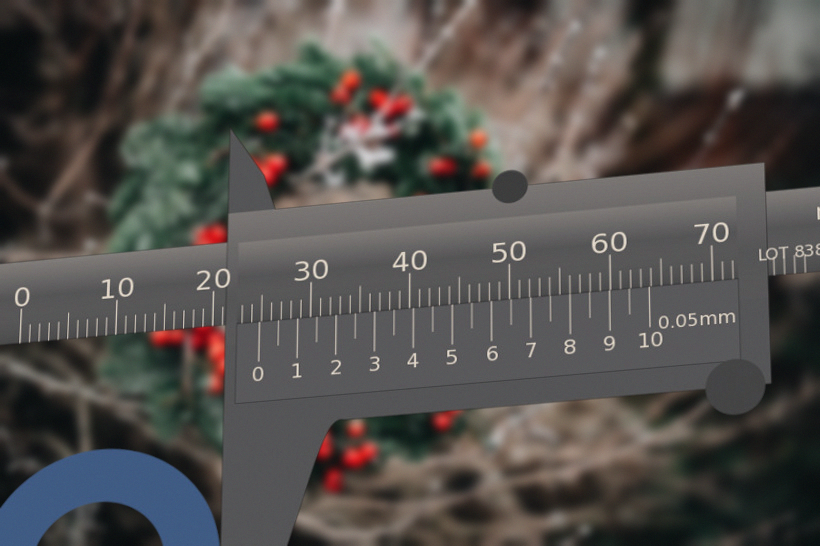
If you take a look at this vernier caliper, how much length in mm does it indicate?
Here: 24.8 mm
